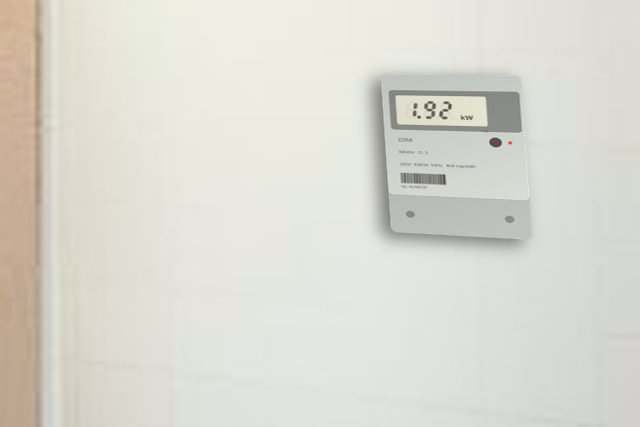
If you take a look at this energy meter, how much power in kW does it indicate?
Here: 1.92 kW
